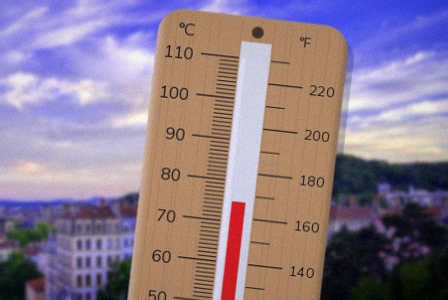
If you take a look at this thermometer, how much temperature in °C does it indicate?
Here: 75 °C
